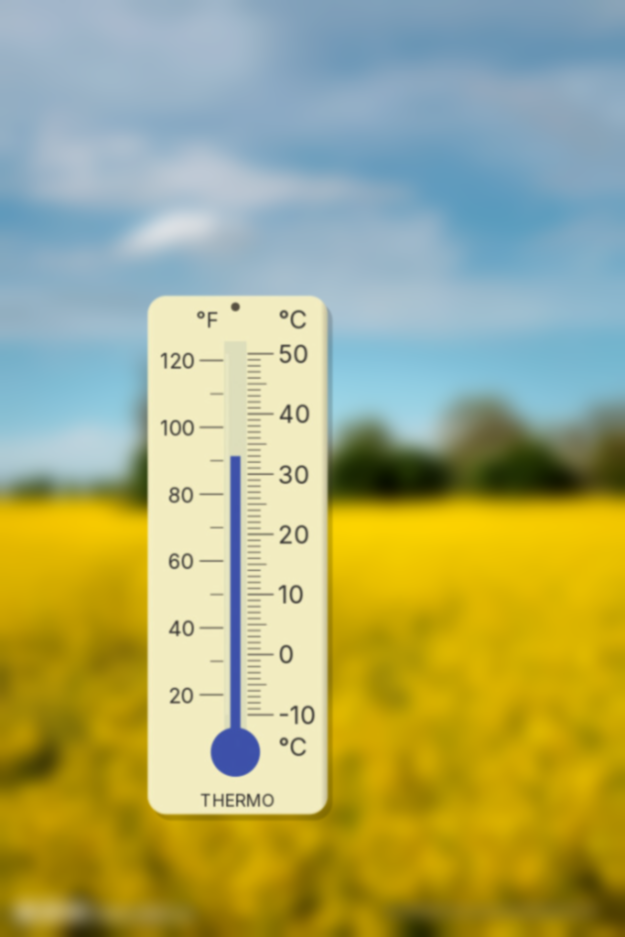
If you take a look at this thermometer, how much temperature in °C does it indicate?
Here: 33 °C
